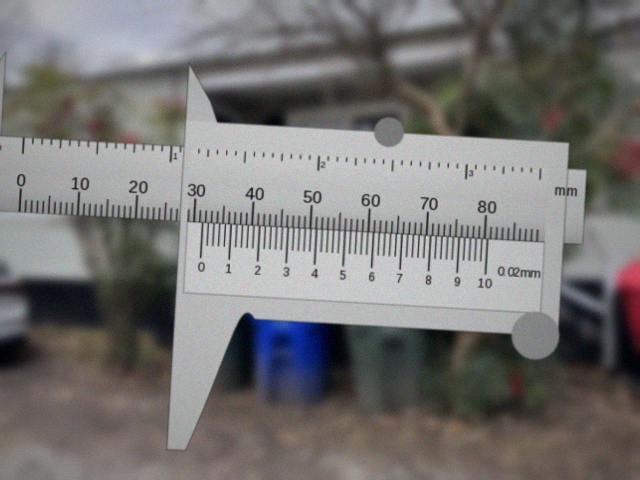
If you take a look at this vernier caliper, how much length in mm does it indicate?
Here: 31.5 mm
